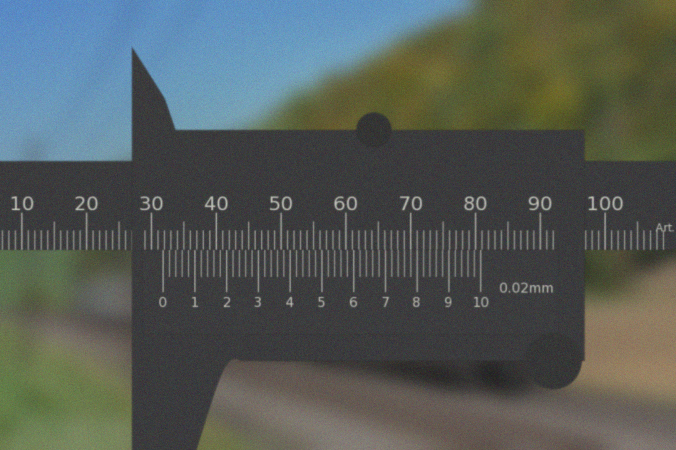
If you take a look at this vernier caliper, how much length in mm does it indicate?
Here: 31.8 mm
